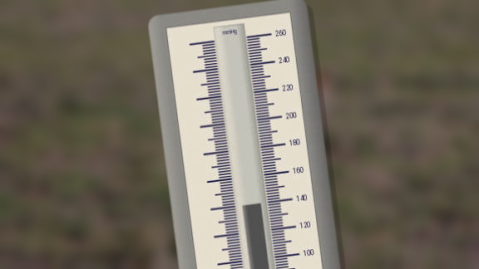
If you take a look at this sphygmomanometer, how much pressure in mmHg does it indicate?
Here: 140 mmHg
